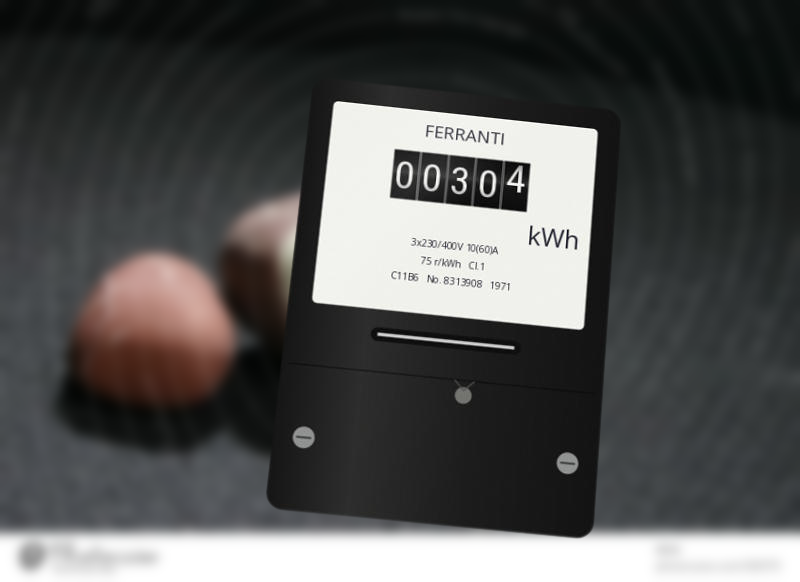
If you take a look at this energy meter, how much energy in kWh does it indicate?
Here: 304 kWh
